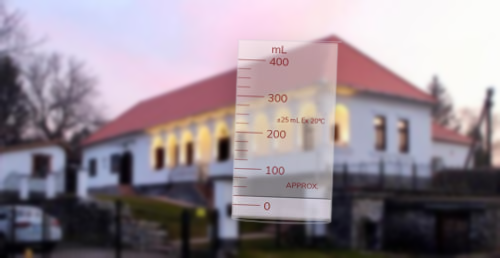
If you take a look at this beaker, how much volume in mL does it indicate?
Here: 25 mL
